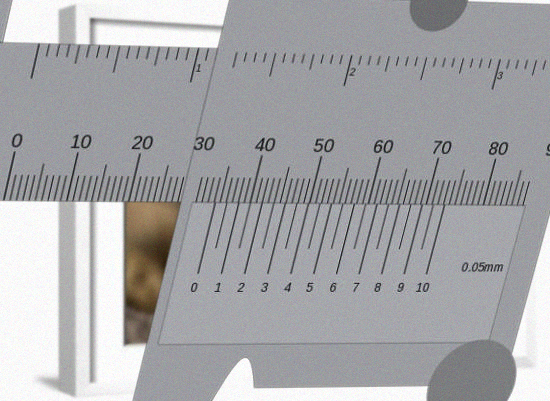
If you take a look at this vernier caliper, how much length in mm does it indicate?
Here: 34.2 mm
